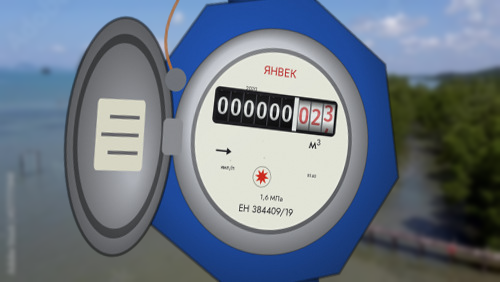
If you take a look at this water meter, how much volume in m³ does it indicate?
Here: 0.023 m³
